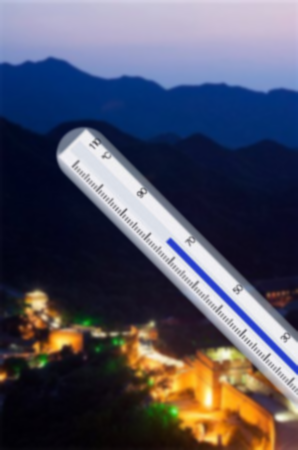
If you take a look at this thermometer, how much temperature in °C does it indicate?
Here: 75 °C
